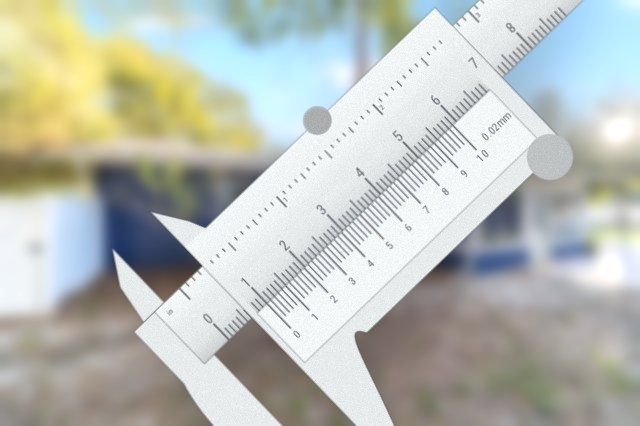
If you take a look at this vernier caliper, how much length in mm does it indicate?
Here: 10.0 mm
